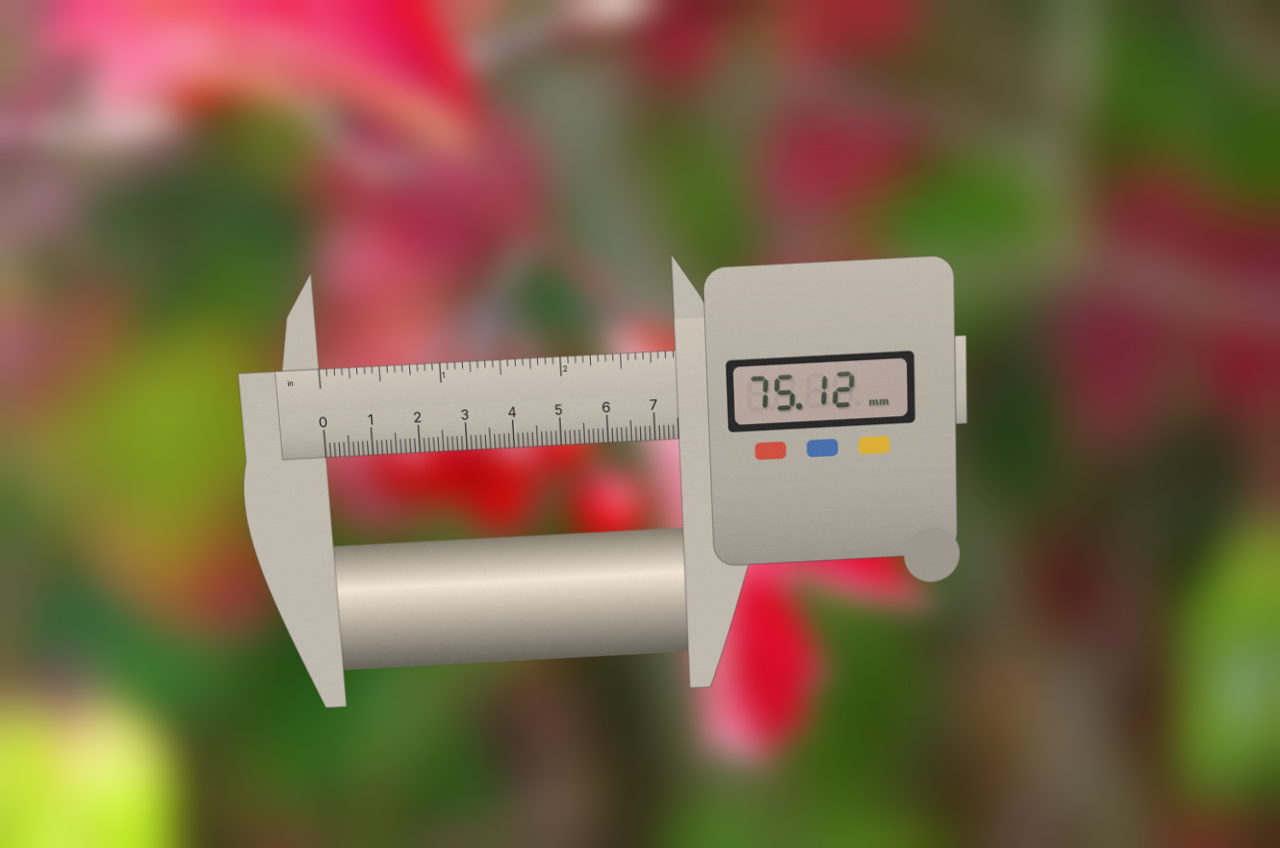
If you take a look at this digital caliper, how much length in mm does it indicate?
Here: 75.12 mm
